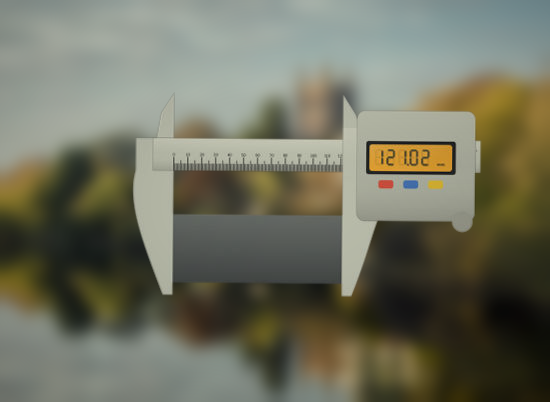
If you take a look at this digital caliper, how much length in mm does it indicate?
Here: 121.02 mm
